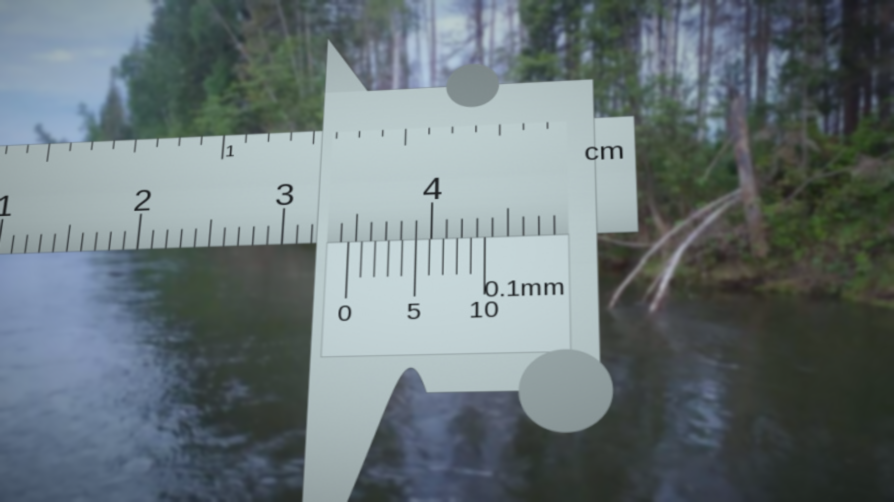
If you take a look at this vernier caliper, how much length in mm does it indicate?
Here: 34.5 mm
